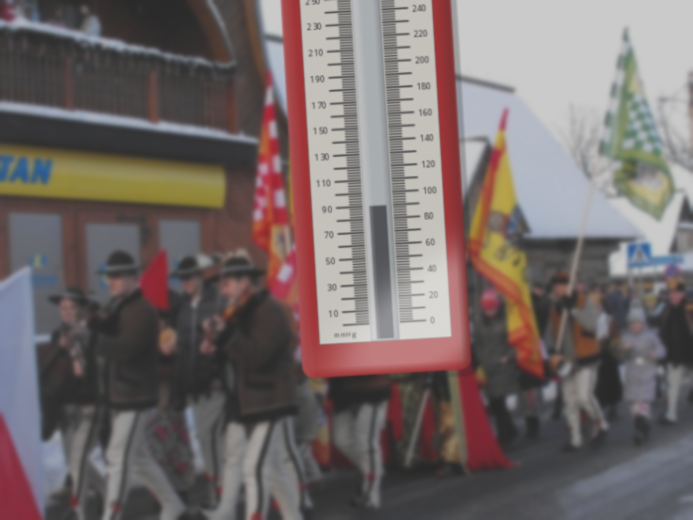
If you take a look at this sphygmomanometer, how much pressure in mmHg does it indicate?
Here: 90 mmHg
